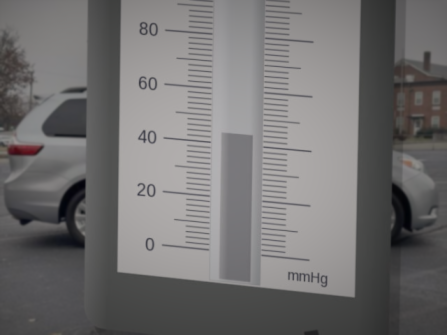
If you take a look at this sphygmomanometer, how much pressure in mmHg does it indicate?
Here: 44 mmHg
